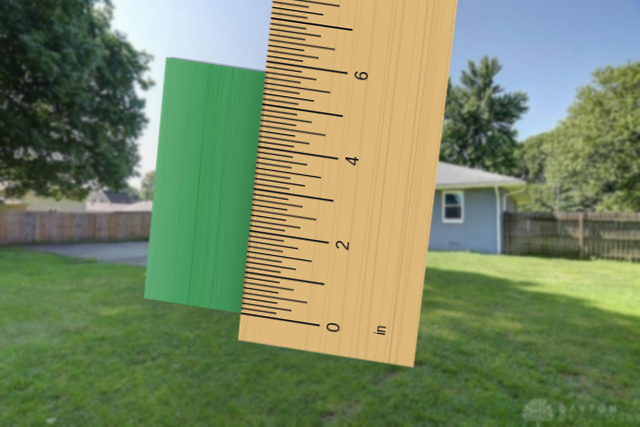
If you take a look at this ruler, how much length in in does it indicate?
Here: 5.75 in
